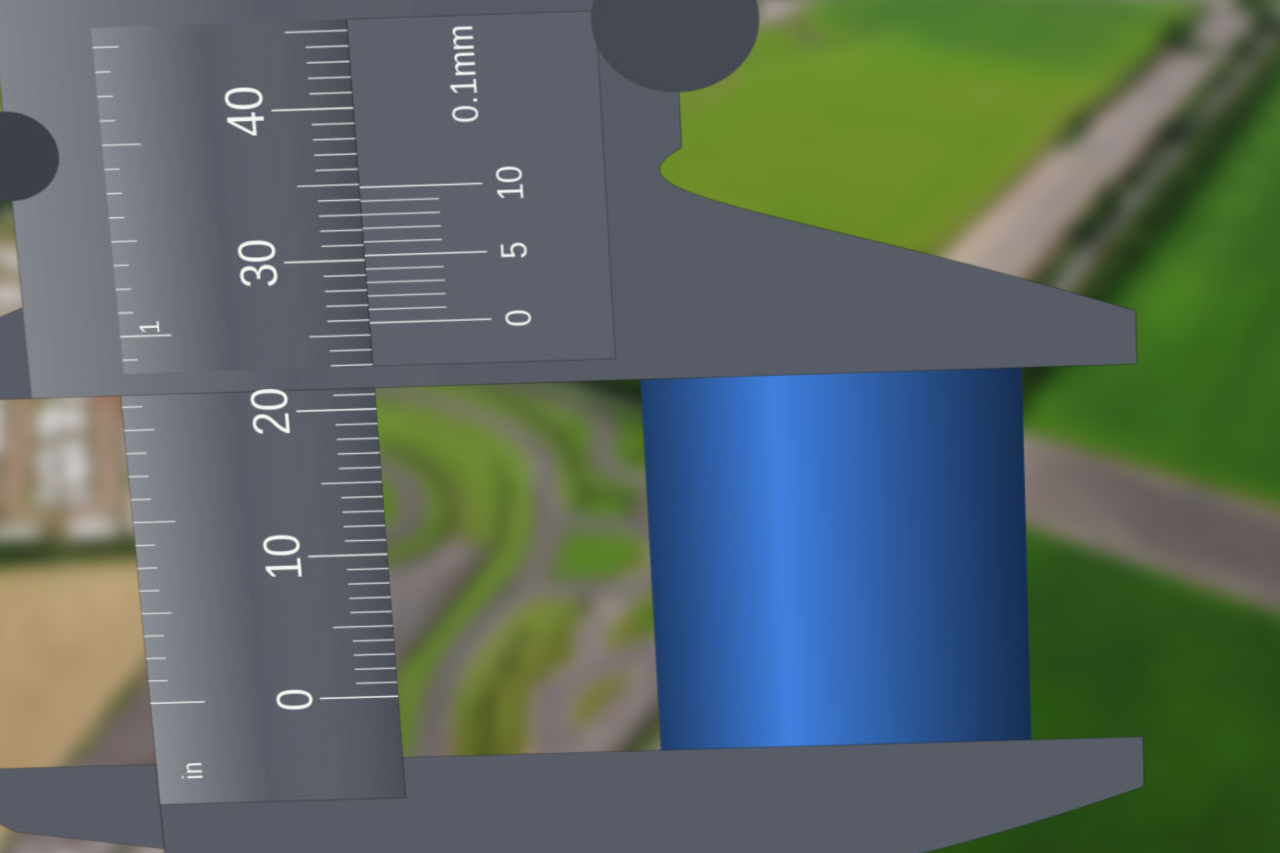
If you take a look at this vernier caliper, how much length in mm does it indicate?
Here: 25.8 mm
